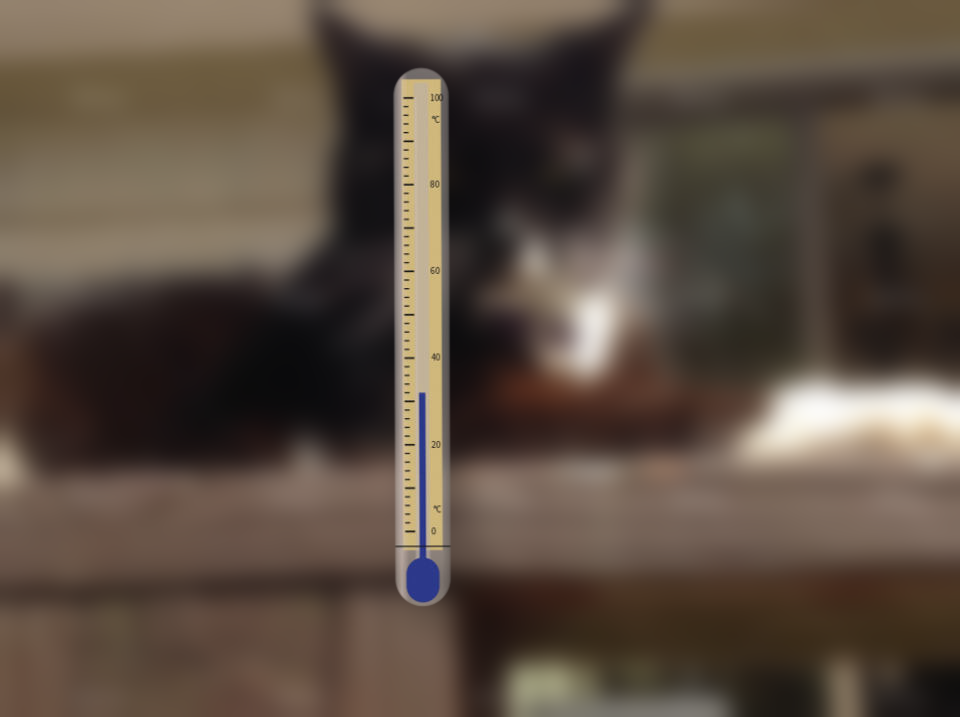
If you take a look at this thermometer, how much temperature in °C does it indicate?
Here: 32 °C
